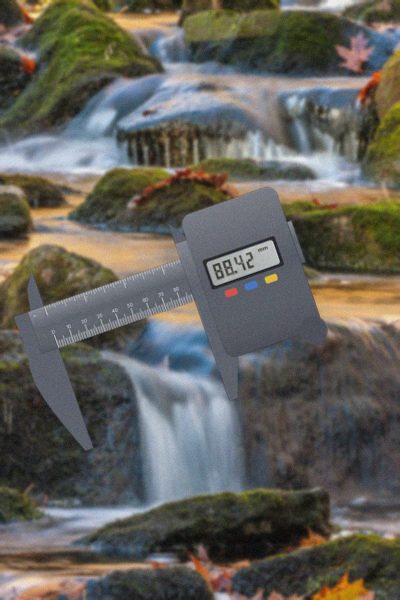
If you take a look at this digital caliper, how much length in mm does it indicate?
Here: 88.42 mm
